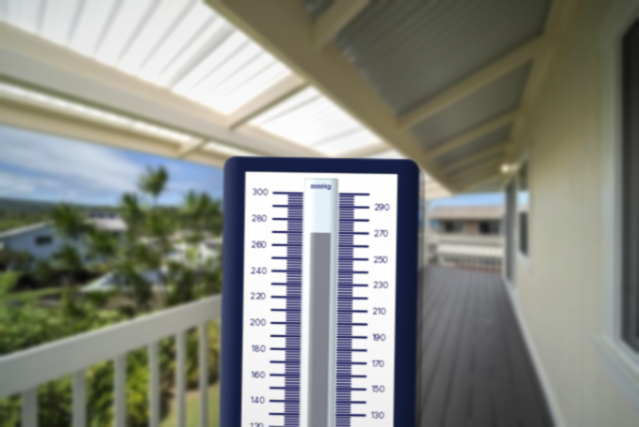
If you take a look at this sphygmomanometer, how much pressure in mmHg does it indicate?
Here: 270 mmHg
